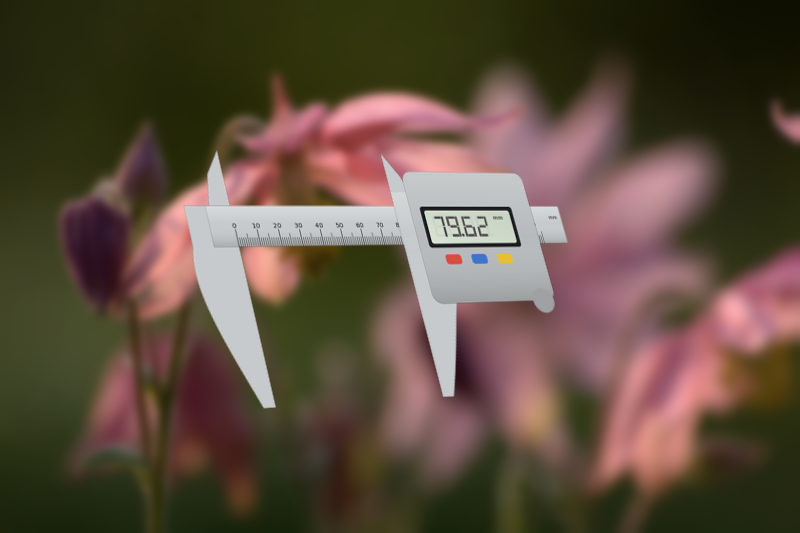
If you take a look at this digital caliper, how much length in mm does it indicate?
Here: 79.62 mm
